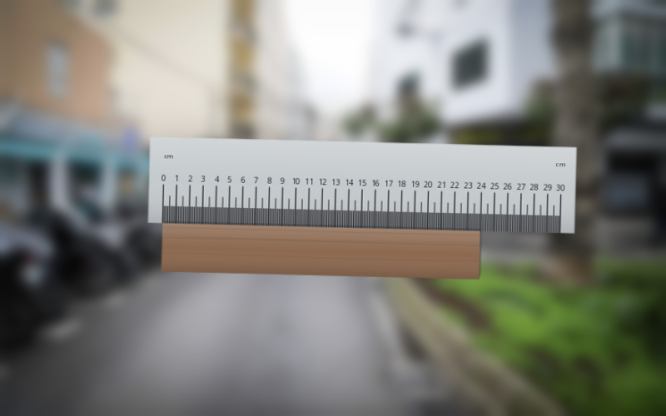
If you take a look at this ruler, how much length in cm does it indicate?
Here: 24 cm
